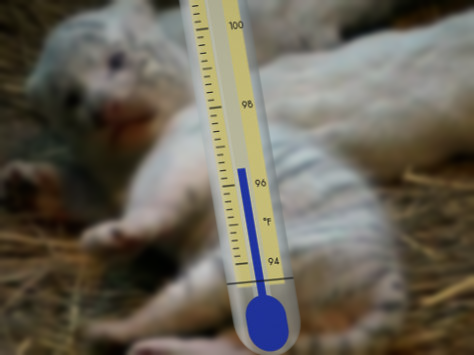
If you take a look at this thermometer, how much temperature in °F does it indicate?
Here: 96.4 °F
